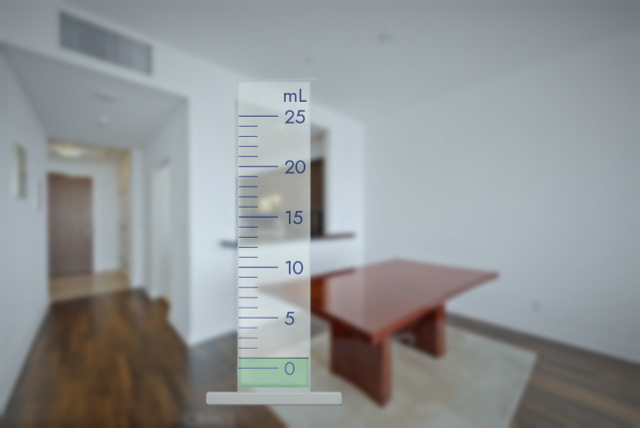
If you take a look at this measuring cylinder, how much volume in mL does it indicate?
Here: 1 mL
